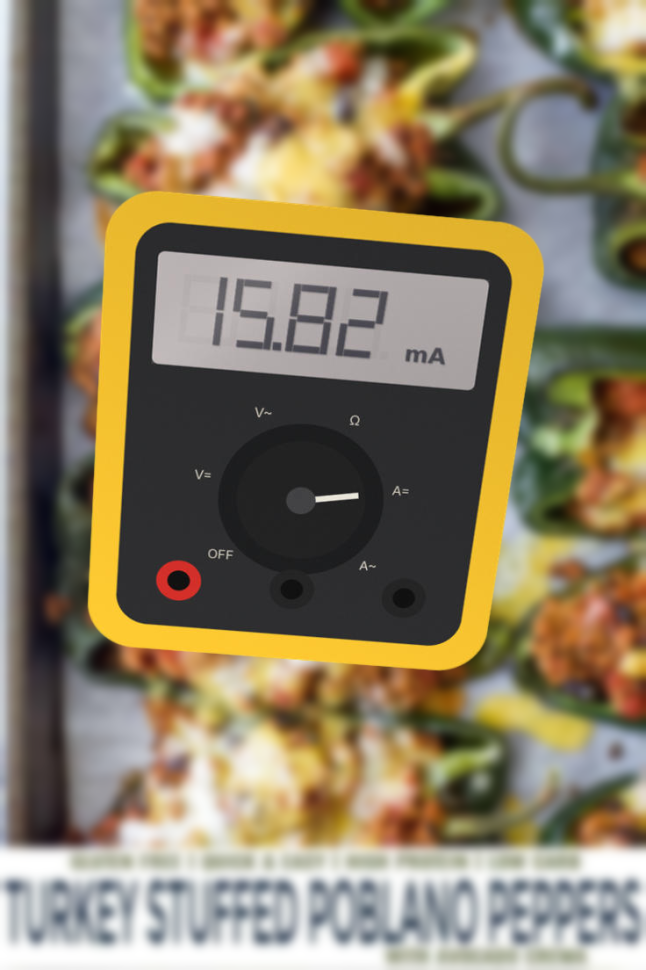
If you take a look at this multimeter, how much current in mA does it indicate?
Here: 15.82 mA
